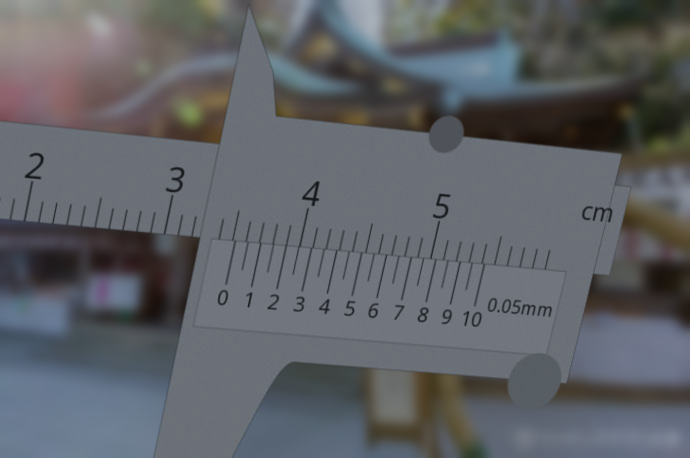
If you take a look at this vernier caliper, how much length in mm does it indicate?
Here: 35.2 mm
